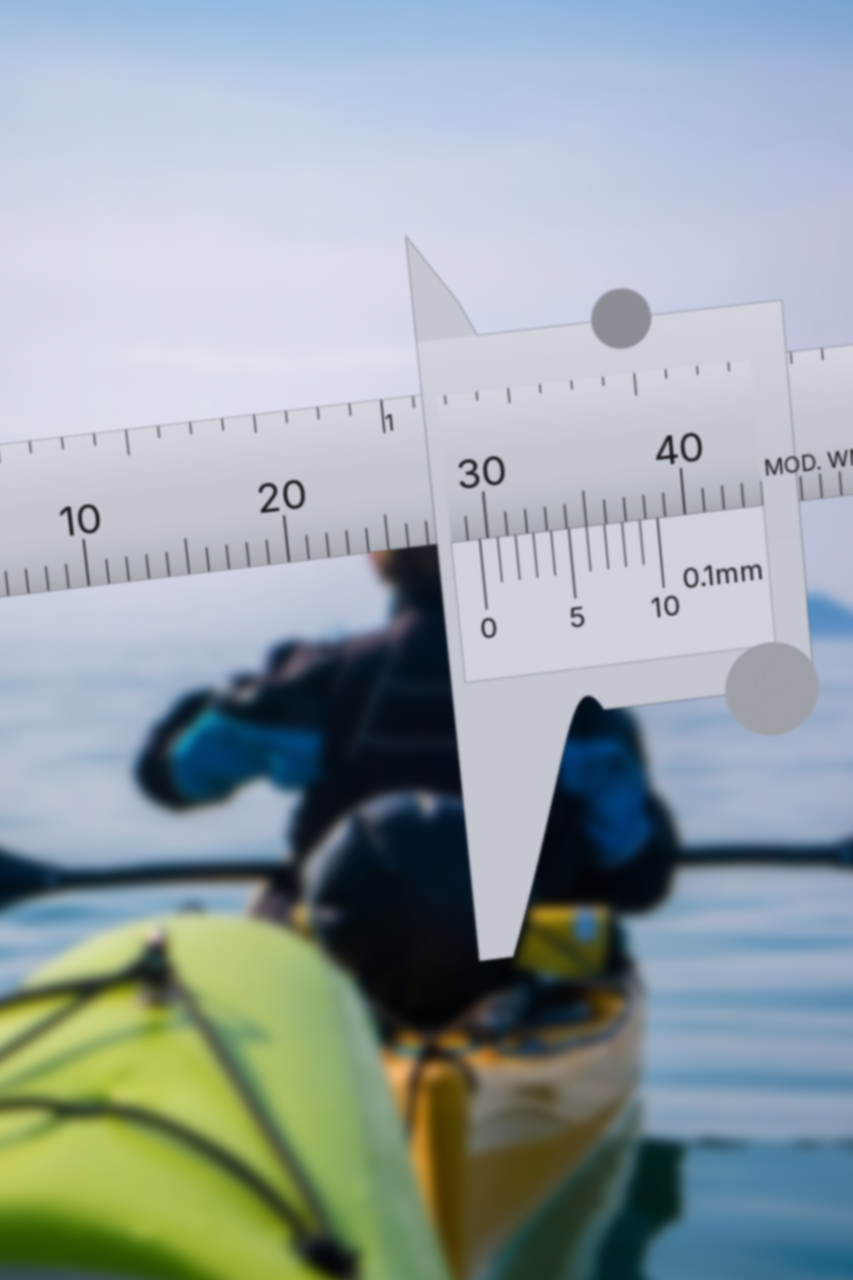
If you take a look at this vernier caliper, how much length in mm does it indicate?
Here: 29.6 mm
